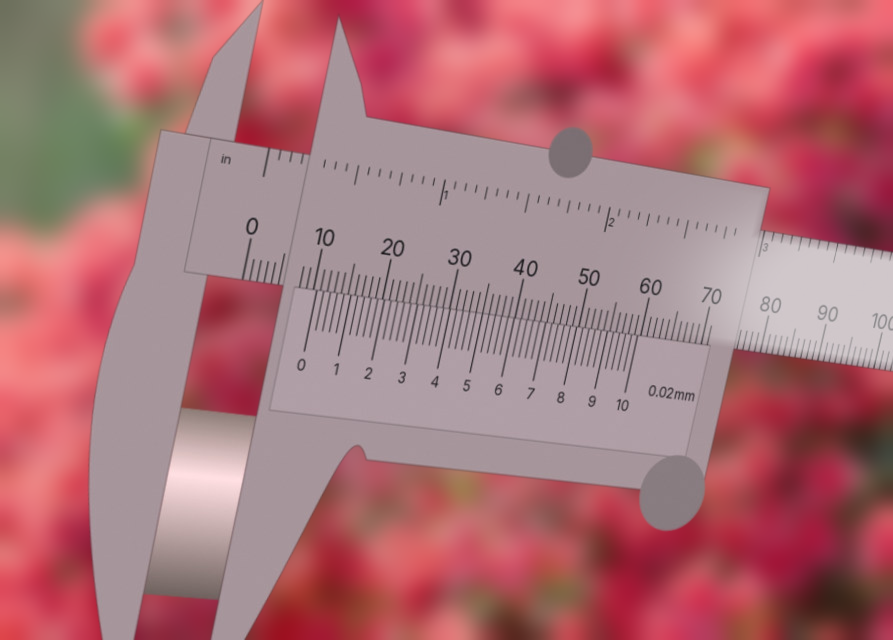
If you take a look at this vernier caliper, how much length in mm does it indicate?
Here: 10.5 mm
